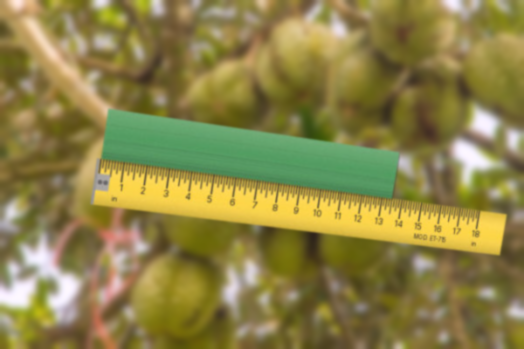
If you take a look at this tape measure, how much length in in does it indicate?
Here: 13.5 in
